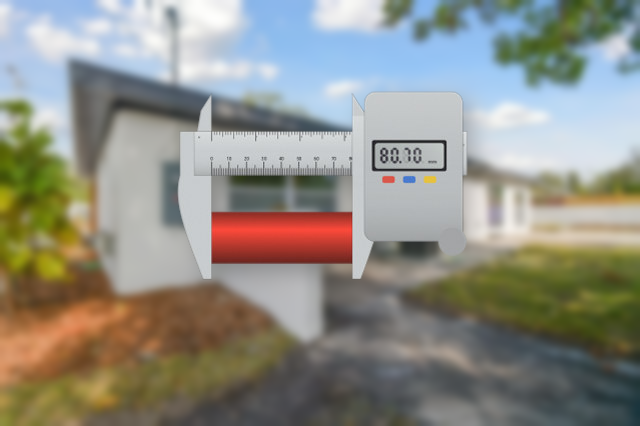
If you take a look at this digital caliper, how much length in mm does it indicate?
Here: 80.70 mm
